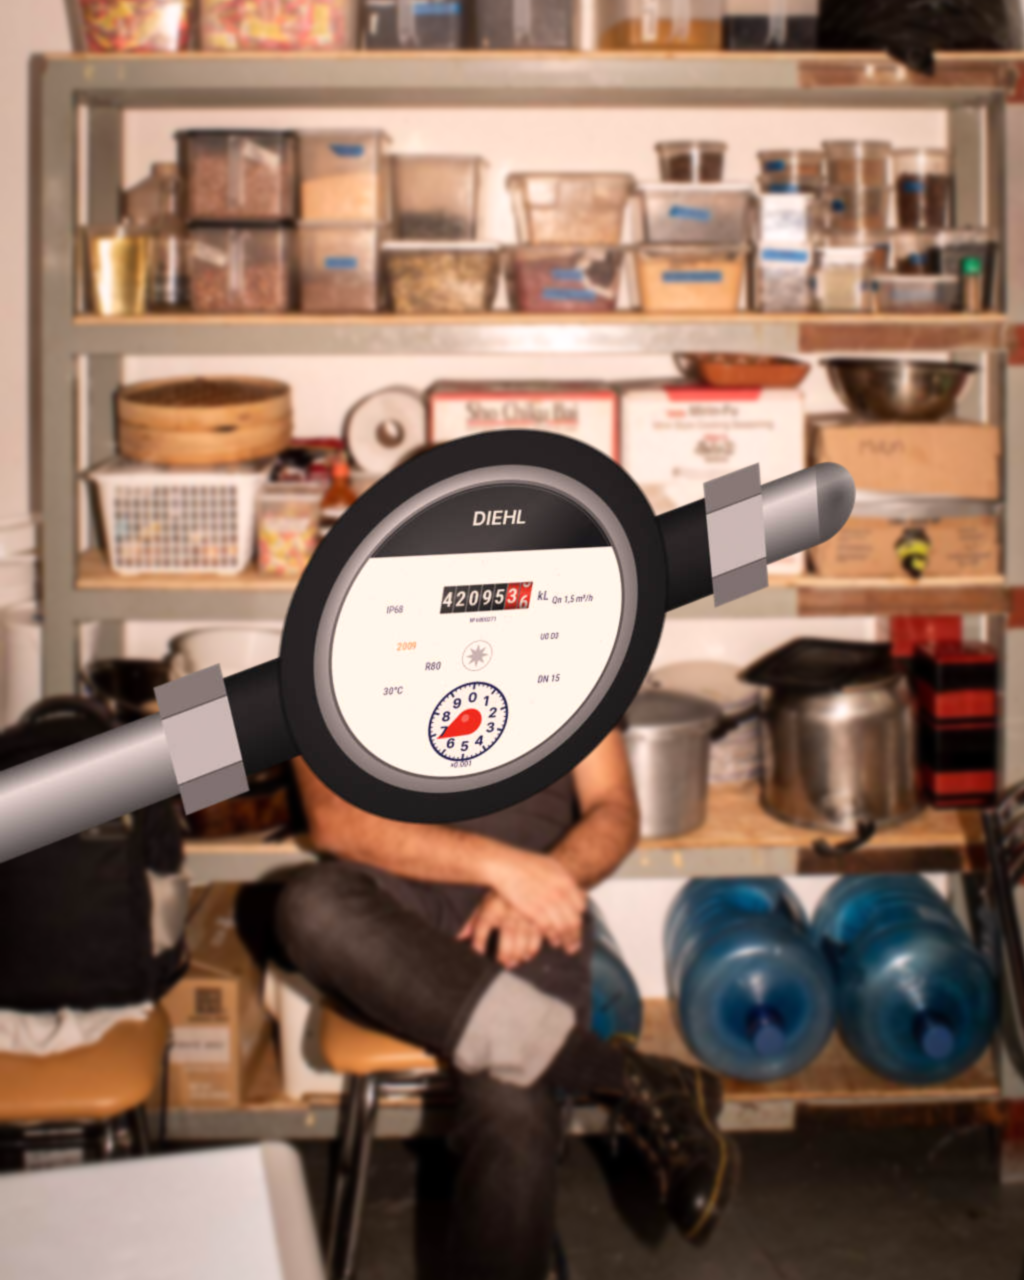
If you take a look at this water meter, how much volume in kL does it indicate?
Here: 42095.356 kL
